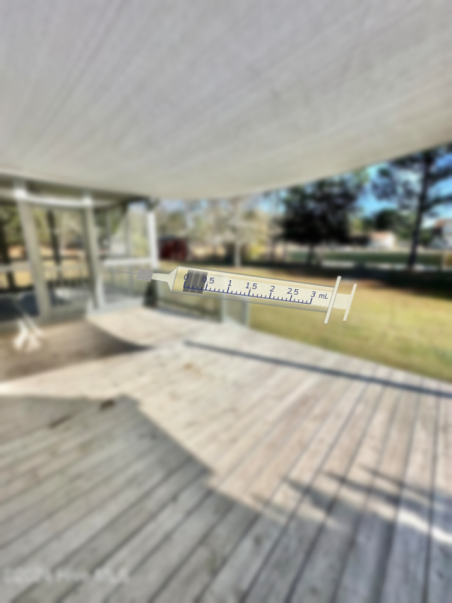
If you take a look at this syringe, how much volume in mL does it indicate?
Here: 0 mL
